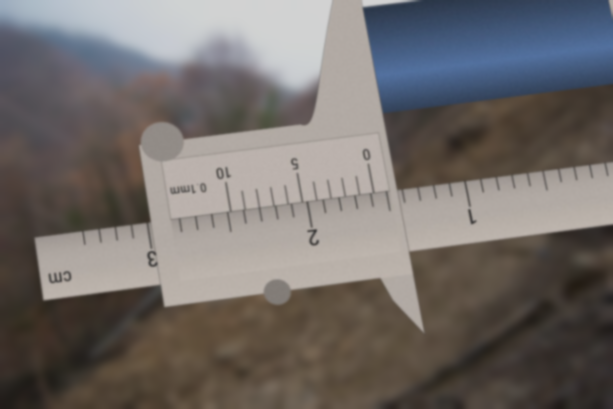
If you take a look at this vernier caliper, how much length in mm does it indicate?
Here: 15.8 mm
